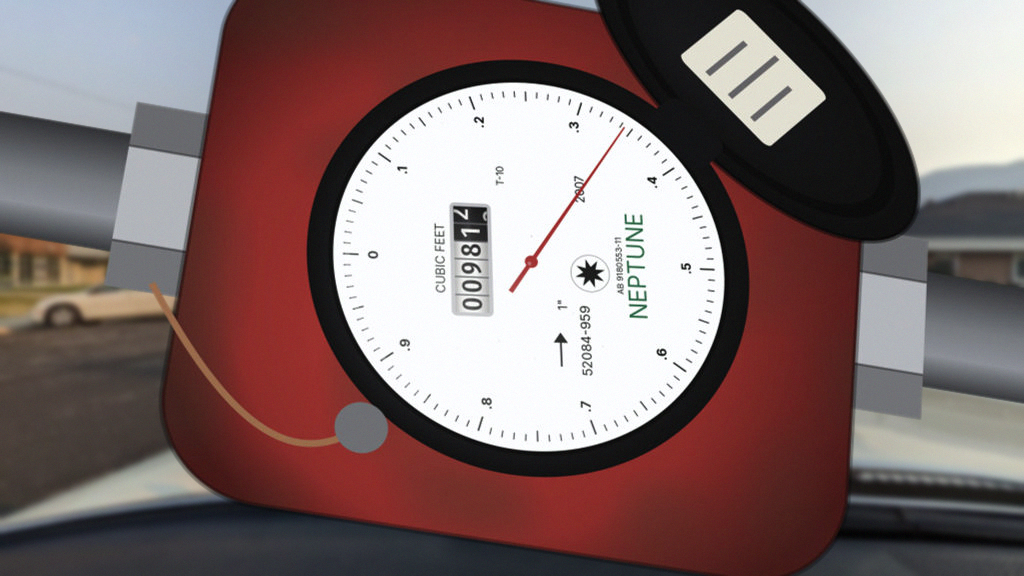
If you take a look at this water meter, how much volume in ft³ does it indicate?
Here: 9812.34 ft³
